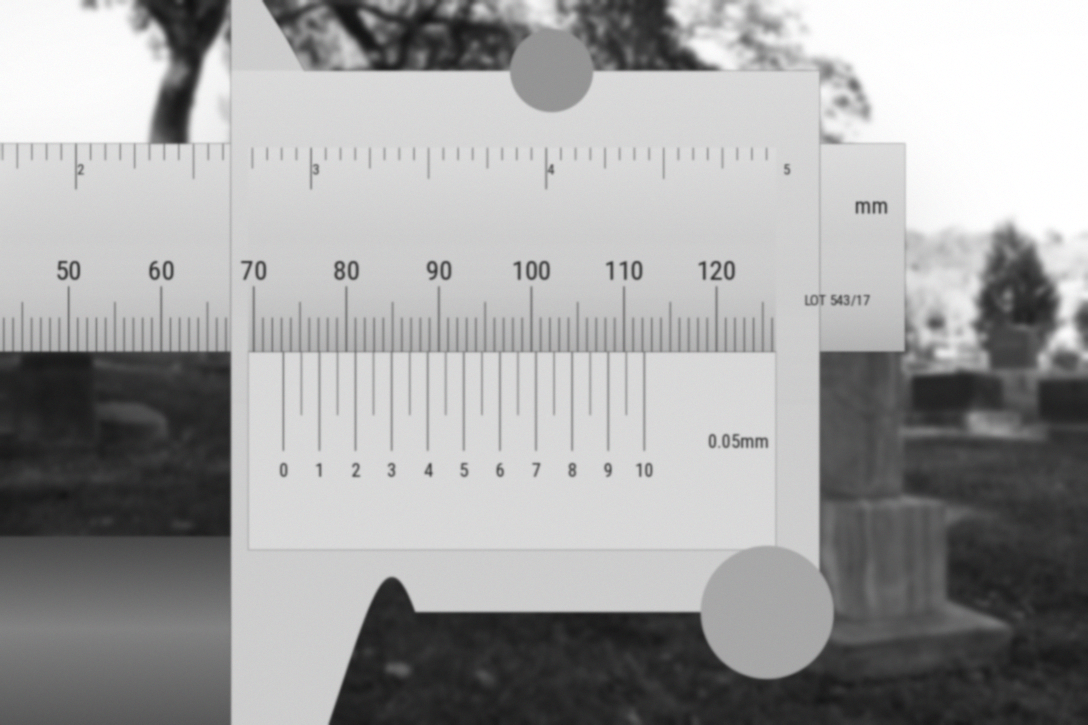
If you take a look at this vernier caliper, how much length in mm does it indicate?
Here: 73.2 mm
